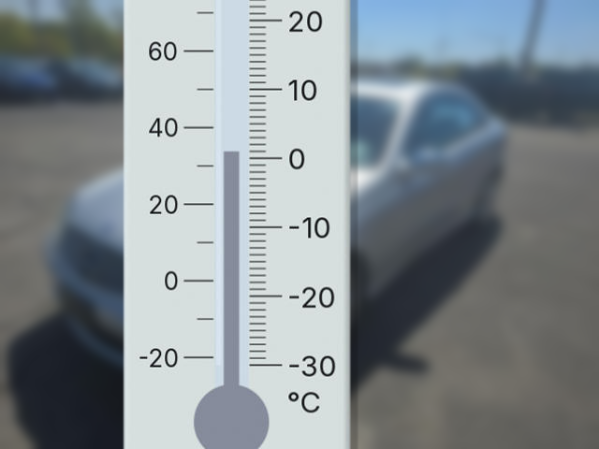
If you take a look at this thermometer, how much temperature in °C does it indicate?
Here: 1 °C
